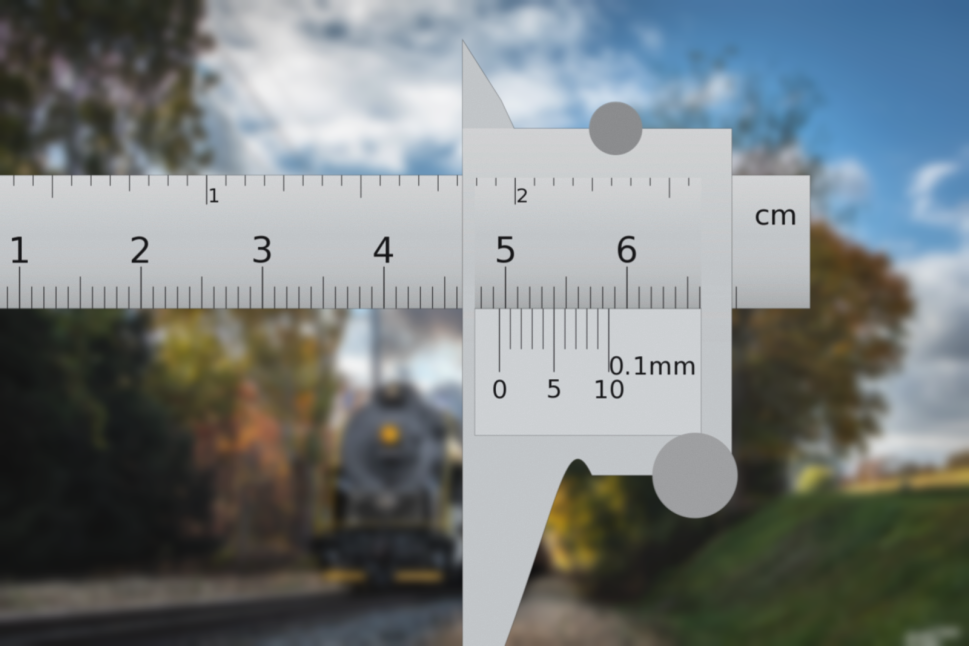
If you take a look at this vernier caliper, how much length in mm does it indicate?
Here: 49.5 mm
